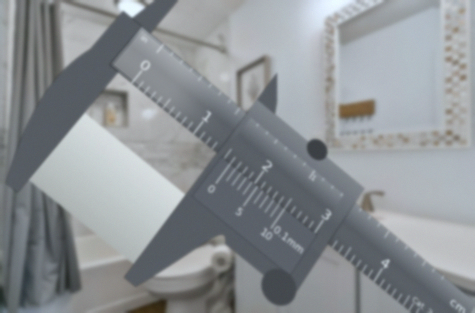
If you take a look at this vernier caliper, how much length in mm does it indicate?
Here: 16.0 mm
